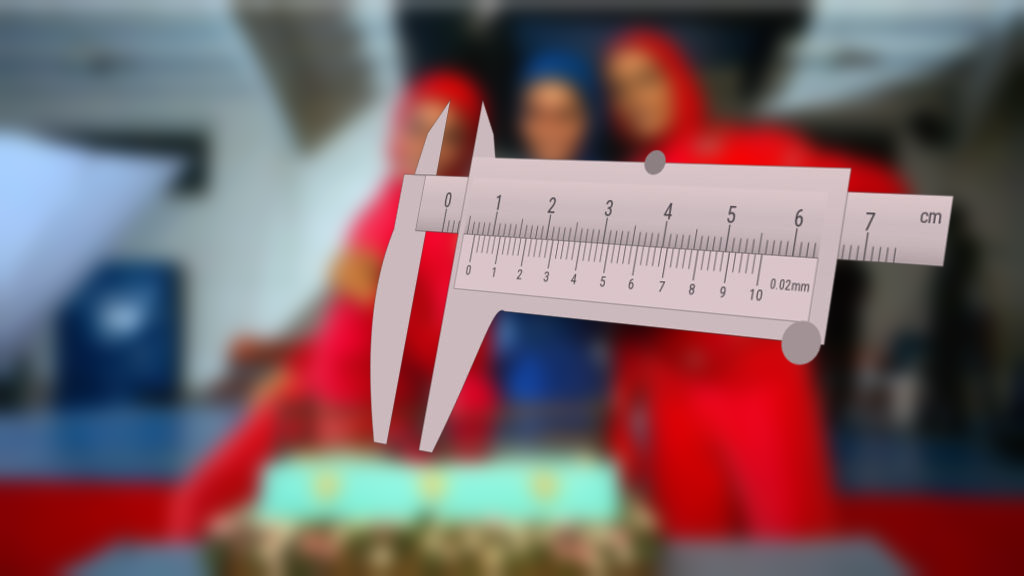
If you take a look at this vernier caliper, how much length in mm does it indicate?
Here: 6.5 mm
